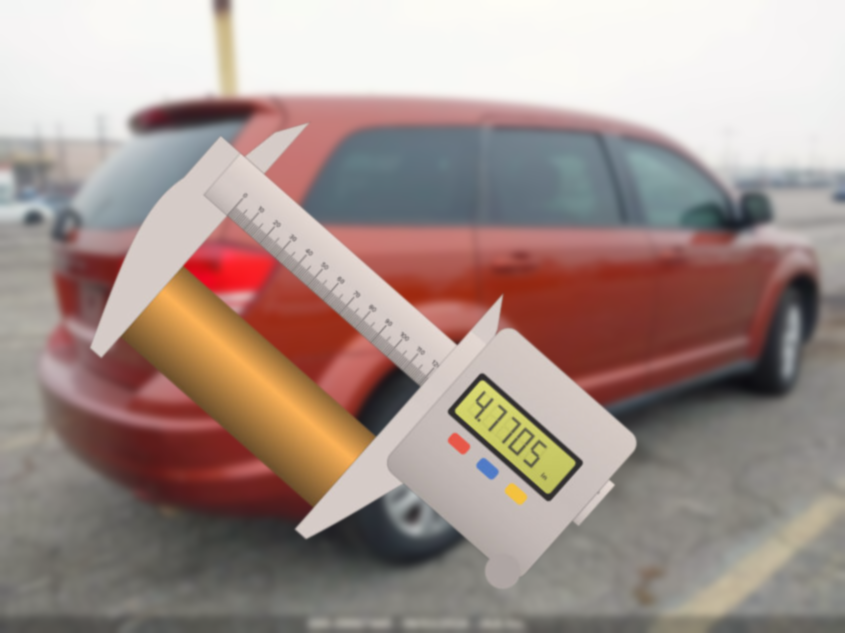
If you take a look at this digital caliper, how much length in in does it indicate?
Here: 4.7705 in
